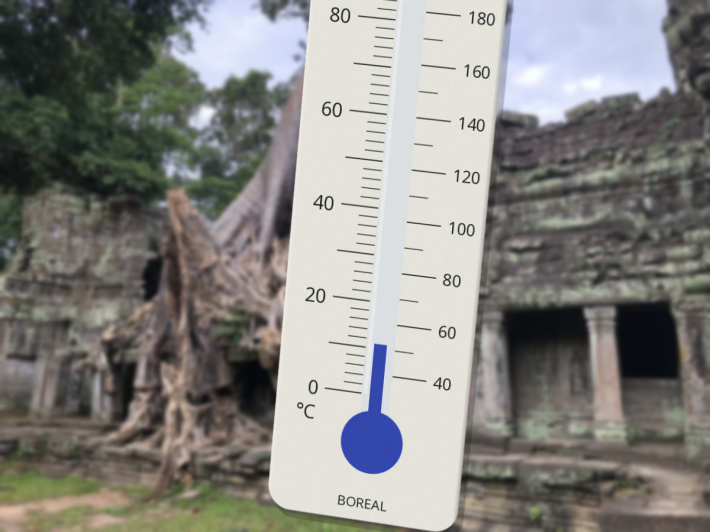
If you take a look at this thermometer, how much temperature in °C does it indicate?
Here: 11 °C
